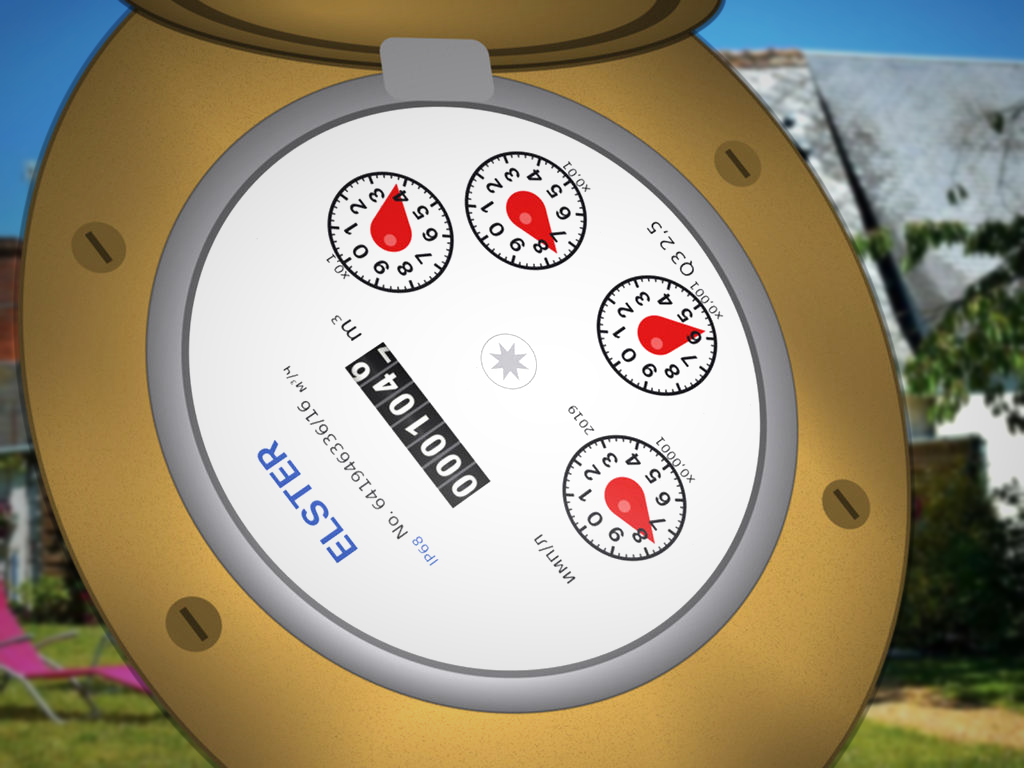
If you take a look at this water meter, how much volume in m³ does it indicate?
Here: 1046.3757 m³
